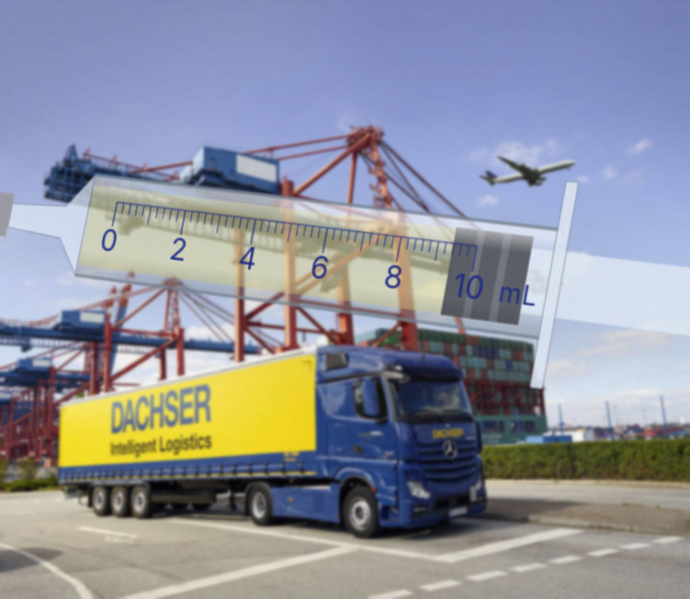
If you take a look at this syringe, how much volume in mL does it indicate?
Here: 9.4 mL
